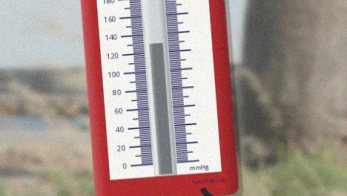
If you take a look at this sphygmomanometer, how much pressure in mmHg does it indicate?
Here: 130 mmHg
